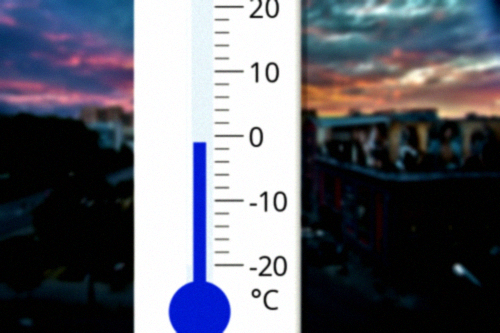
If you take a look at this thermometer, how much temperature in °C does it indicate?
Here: -1 °C
